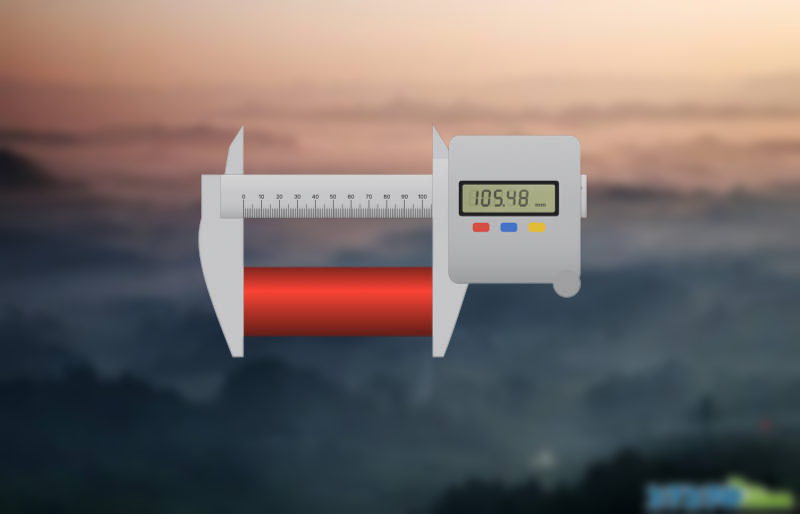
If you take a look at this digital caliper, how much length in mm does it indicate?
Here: 105.48 mm
